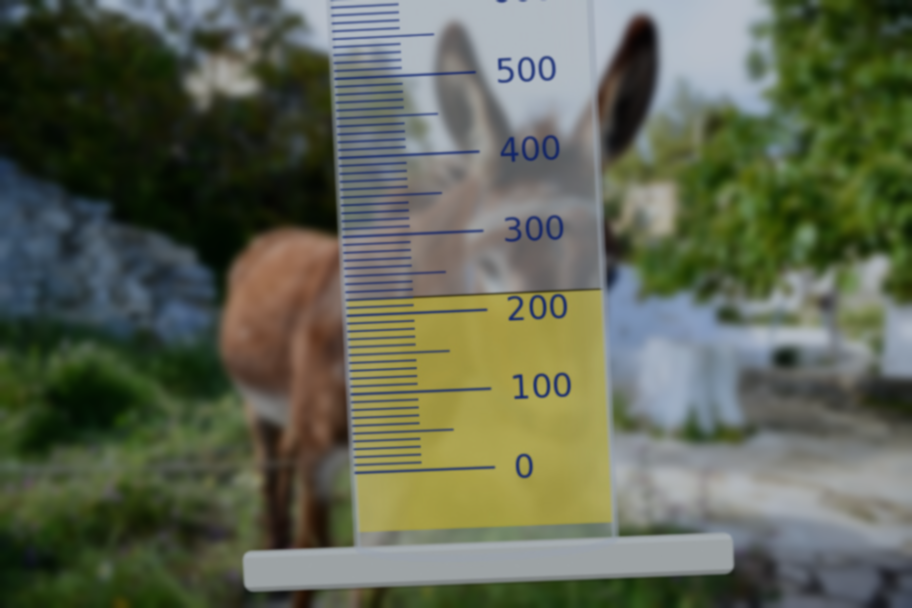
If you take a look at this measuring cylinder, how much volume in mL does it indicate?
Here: 220 mL
